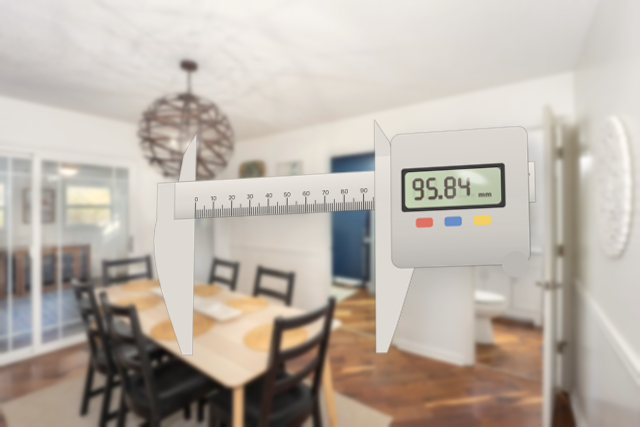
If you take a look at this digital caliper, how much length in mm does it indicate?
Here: 95.84 mm
